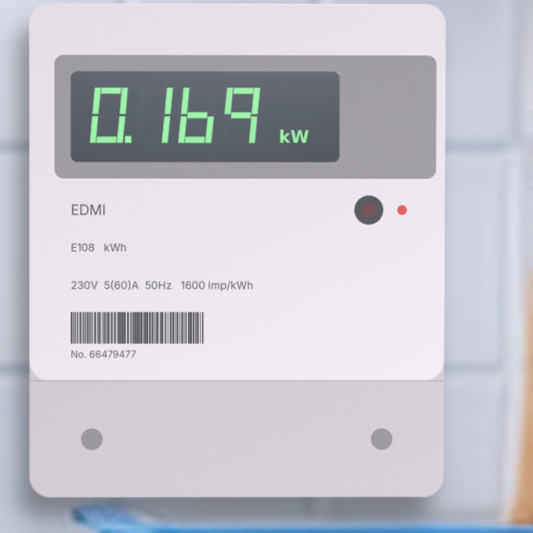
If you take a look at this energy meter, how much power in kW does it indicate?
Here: 0.169 kW
